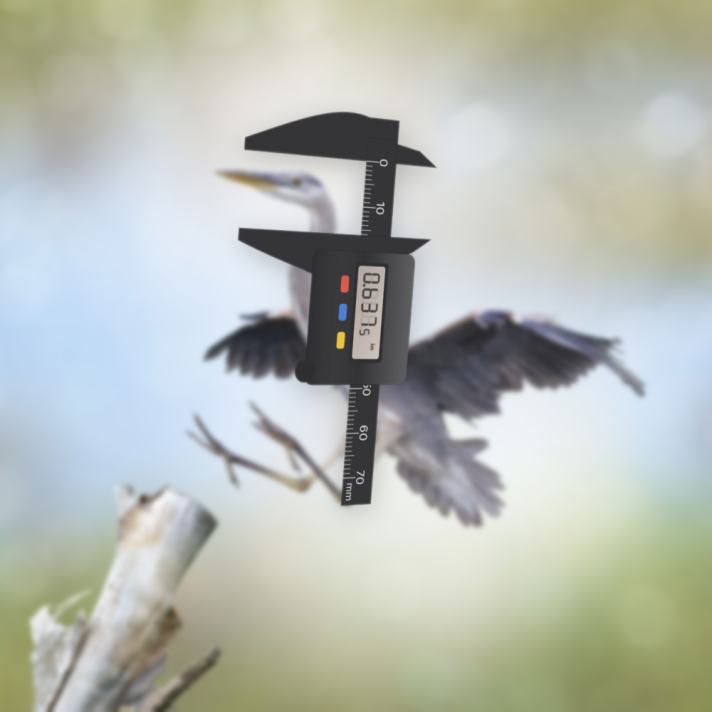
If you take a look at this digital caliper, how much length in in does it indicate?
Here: 0.6375 in
